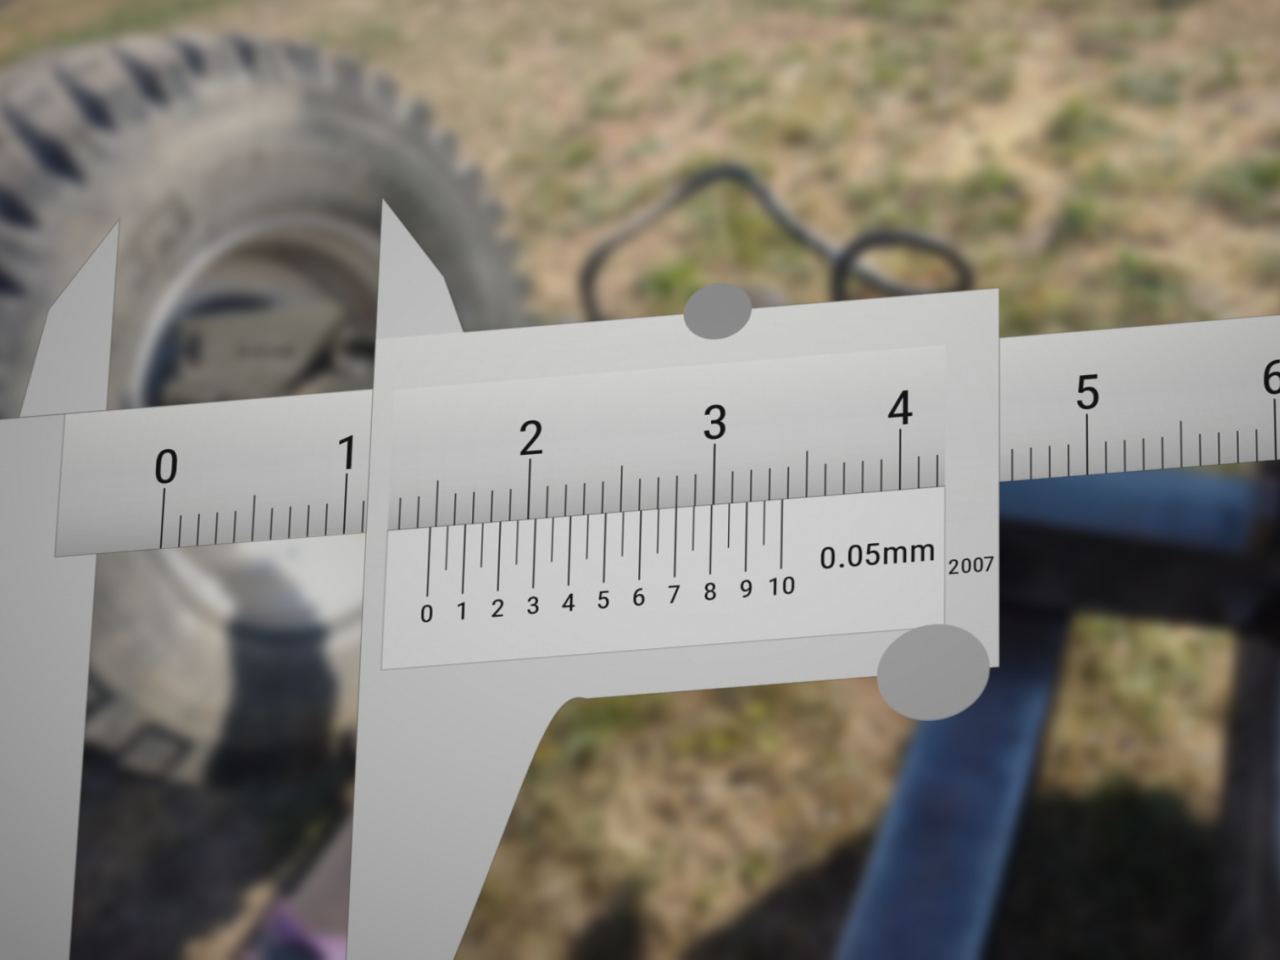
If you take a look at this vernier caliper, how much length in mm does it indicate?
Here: 14.7 mm
